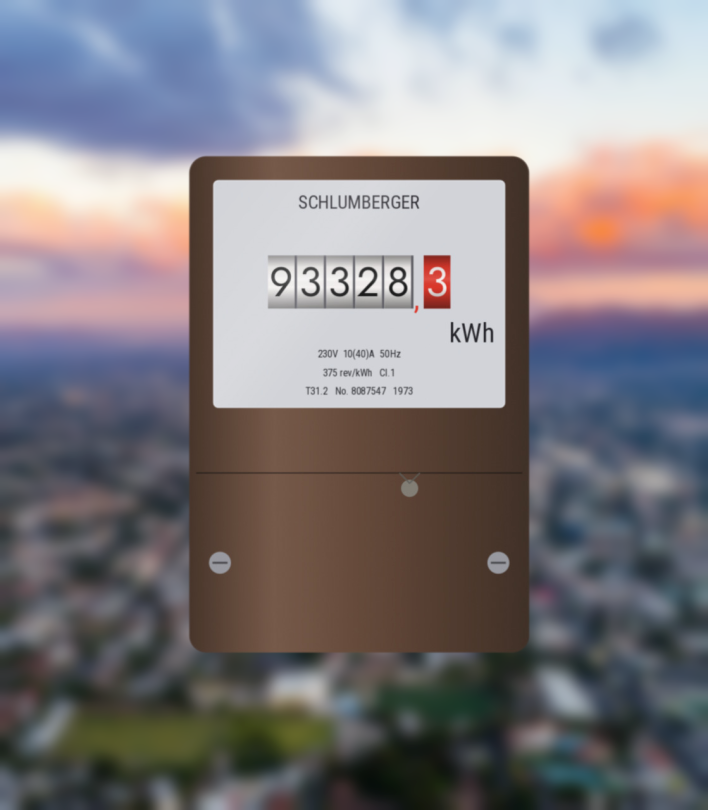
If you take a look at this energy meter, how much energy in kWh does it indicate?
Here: 93328.3 kWh
